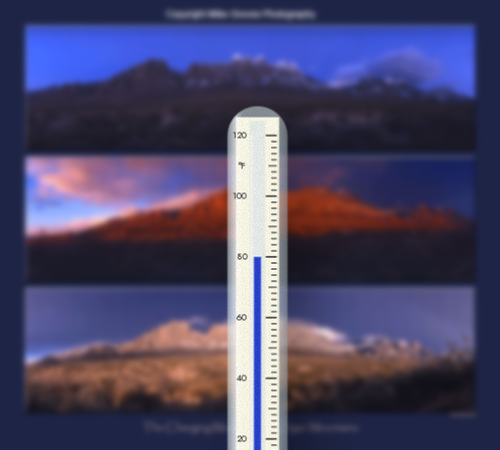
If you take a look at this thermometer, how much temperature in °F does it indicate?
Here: 80 °F
